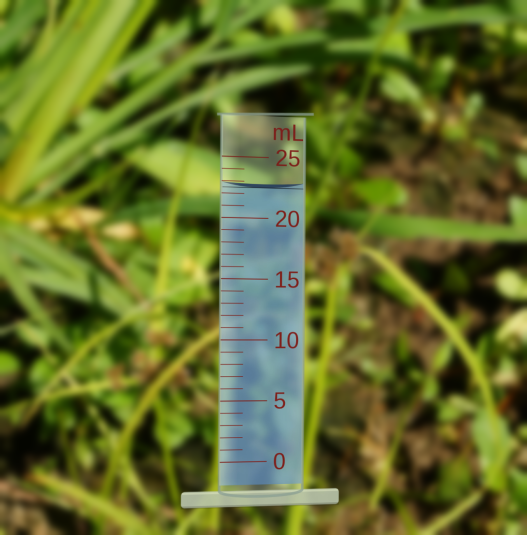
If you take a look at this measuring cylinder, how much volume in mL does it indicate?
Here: 22.5 mL
